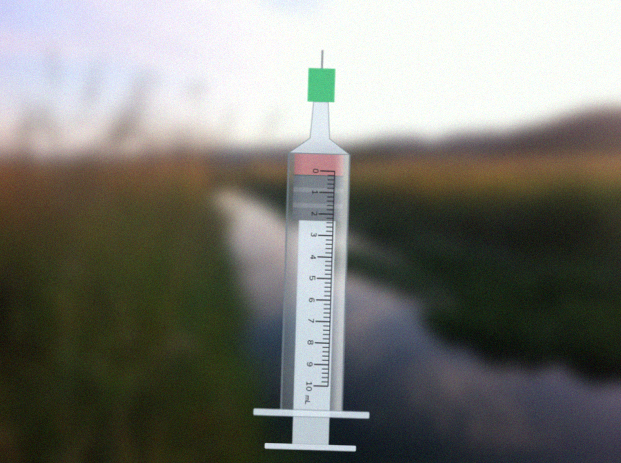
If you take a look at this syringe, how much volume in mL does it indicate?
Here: 0.2 mL
